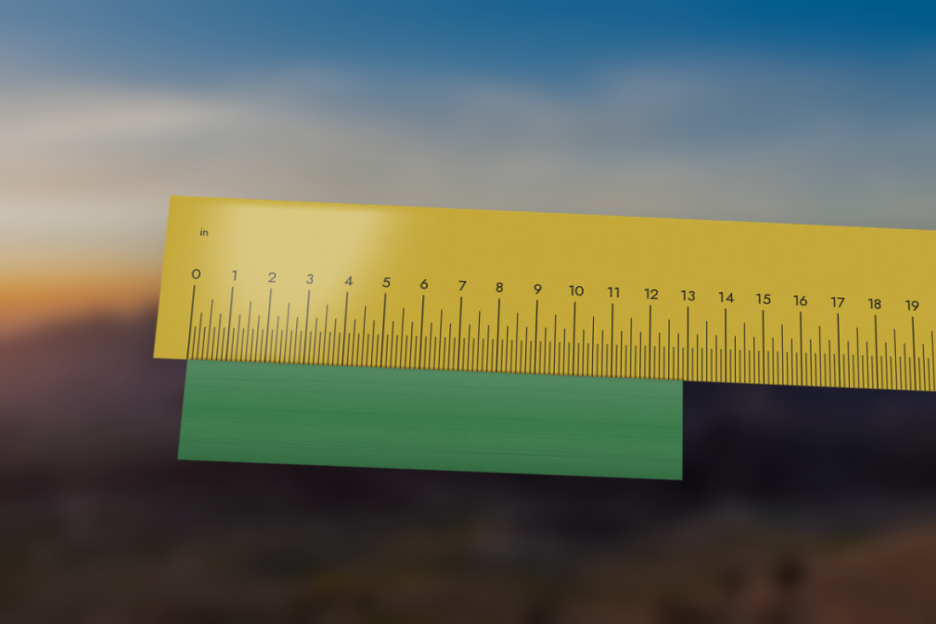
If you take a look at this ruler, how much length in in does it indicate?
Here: 12.875 in
